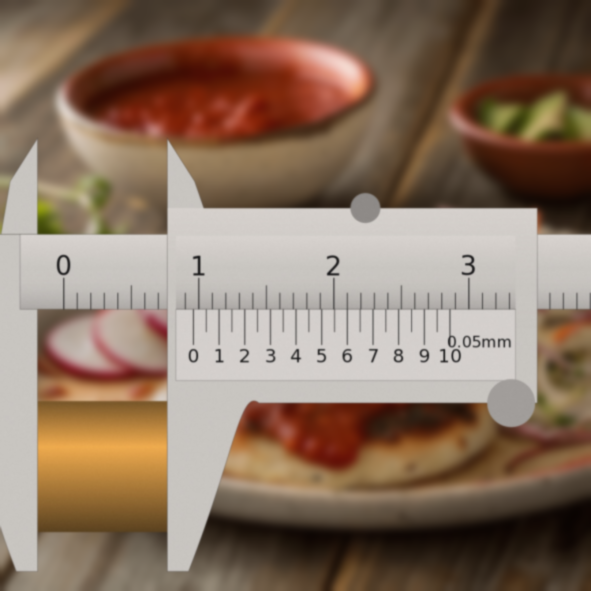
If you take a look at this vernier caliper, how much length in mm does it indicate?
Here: 9.6 mm
